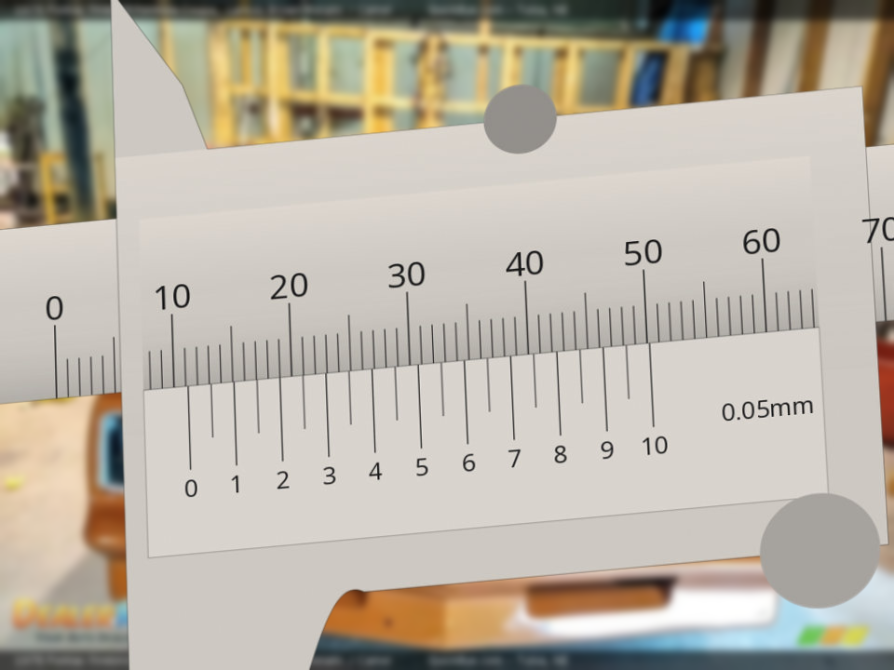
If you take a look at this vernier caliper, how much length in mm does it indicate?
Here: 11.2 mm
